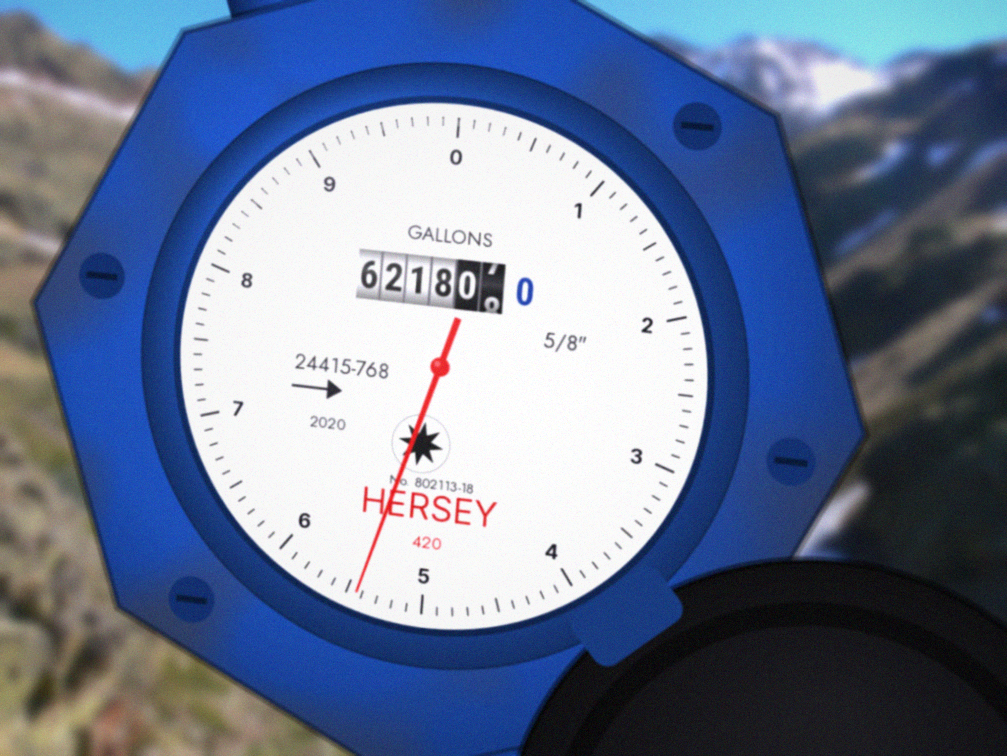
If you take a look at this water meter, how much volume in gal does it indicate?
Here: 6218075.4 gal
